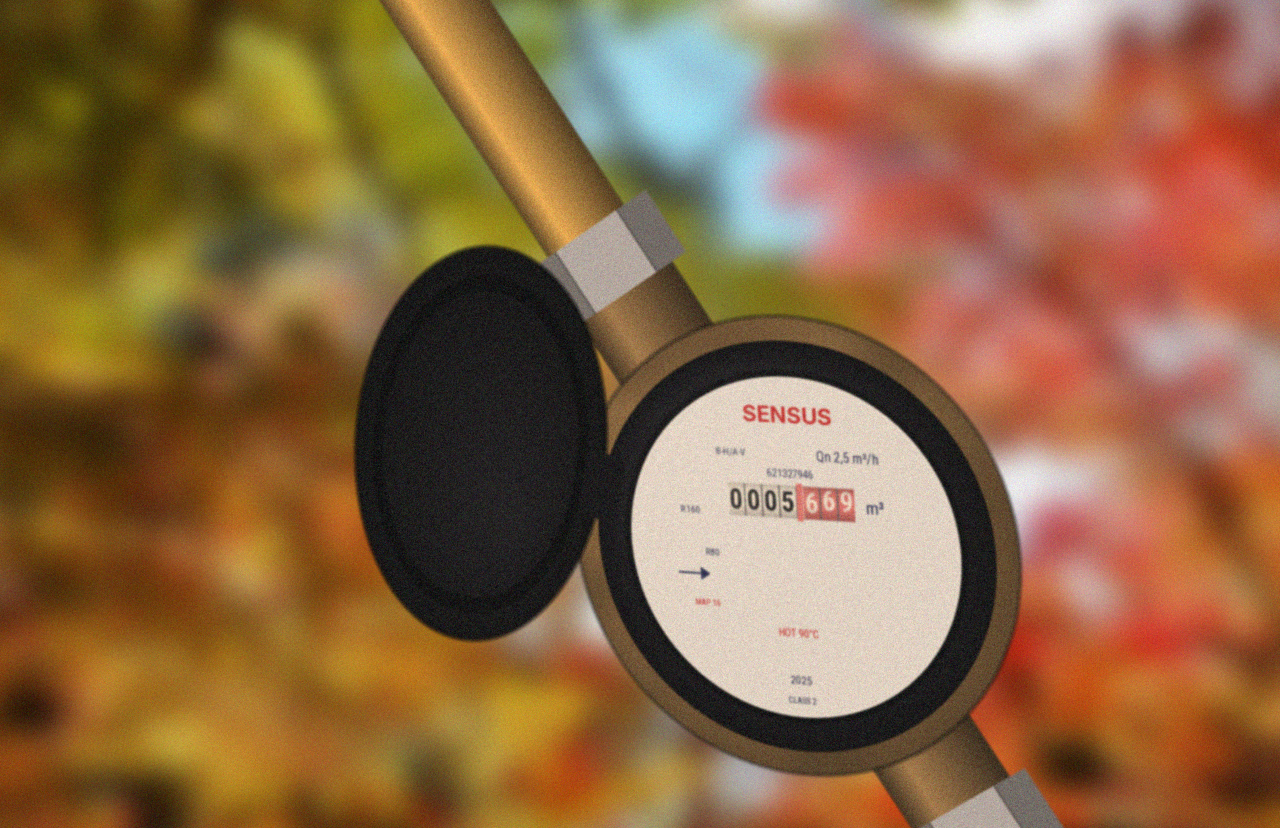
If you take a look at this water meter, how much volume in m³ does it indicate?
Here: 5.669 m³
